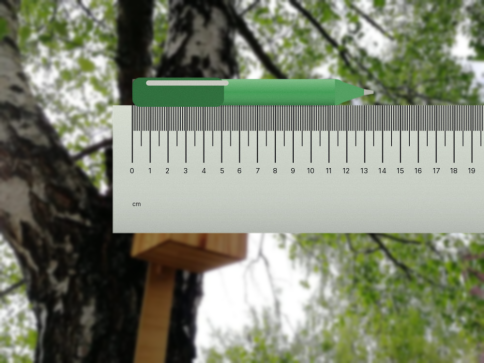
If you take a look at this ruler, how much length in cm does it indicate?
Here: 13.5 cm
